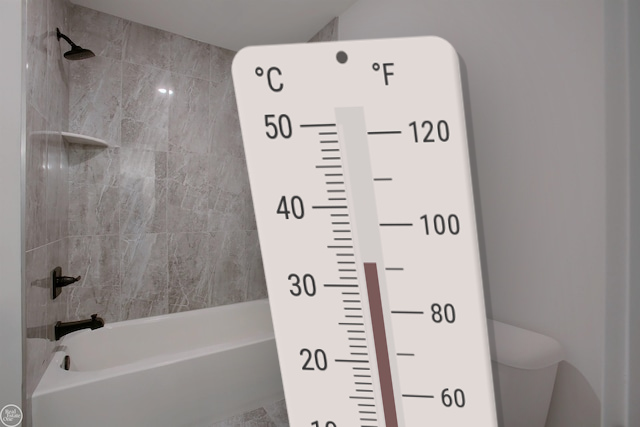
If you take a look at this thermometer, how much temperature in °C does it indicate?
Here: 33 °C
